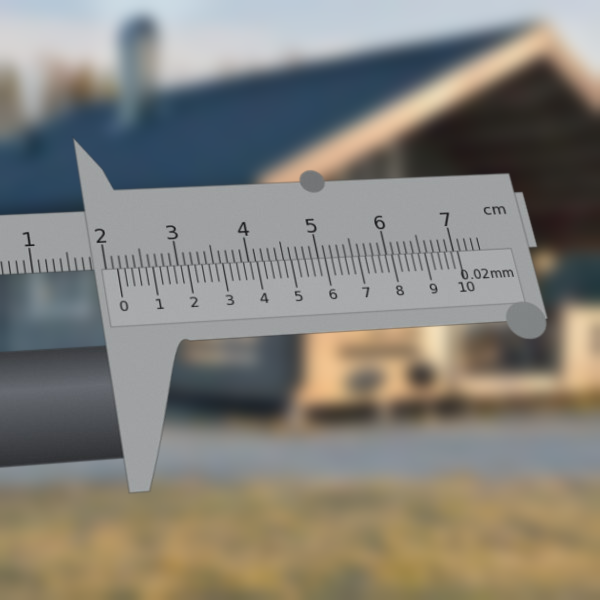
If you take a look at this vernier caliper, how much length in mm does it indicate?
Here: 21.6 mm
